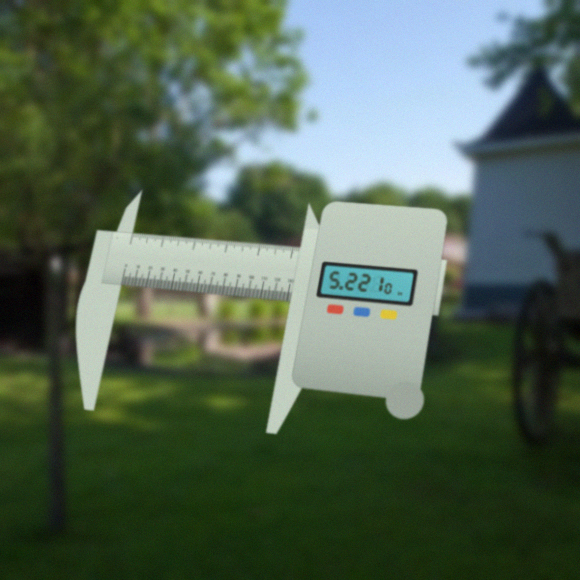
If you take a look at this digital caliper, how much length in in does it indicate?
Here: 5.2210 in
